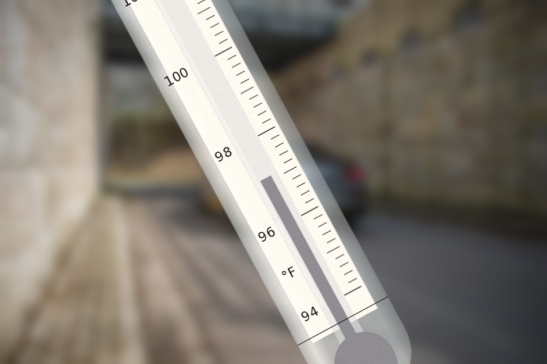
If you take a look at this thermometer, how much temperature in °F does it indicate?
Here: 97.1 °F
